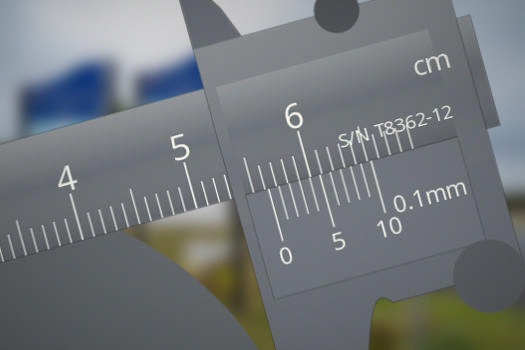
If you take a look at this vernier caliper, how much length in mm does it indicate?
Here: 56.3 mm
